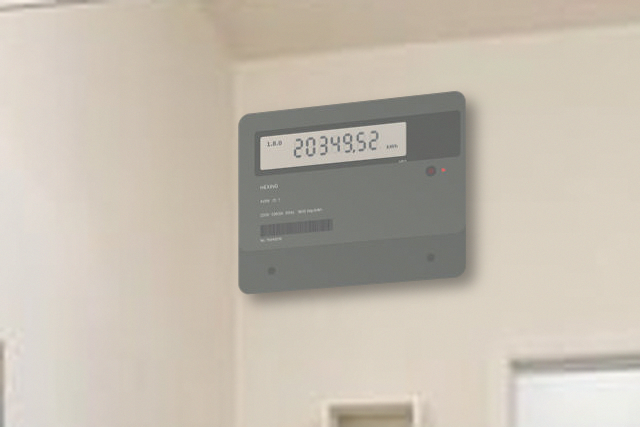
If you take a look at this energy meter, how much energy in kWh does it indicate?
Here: 20349.52 kWh
